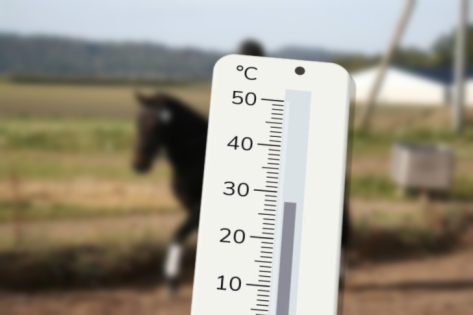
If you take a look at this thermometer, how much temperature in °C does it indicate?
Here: 28 °C
